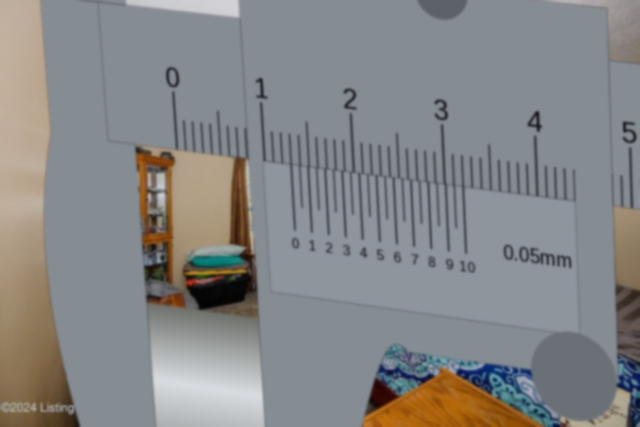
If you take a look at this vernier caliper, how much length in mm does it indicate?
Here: 13.0 mm
